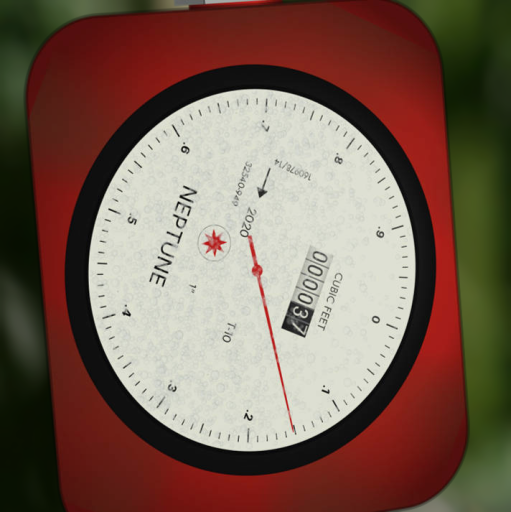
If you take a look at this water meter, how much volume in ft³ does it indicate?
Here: 37.15 ft³
